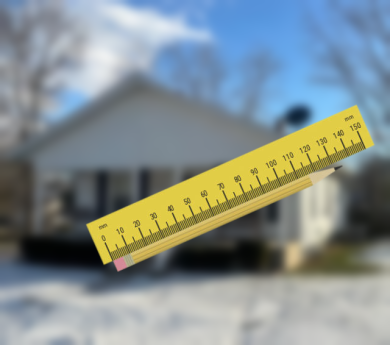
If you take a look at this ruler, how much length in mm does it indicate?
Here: 135 mm
